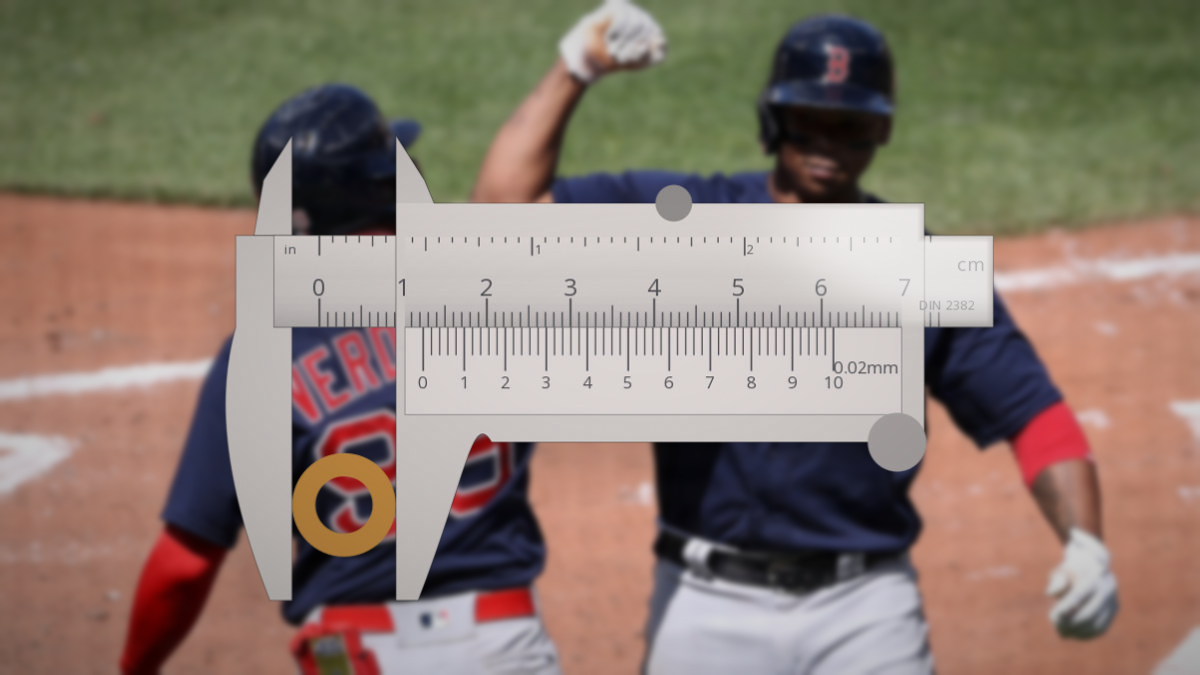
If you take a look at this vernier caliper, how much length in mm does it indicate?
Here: 12.4 mm
